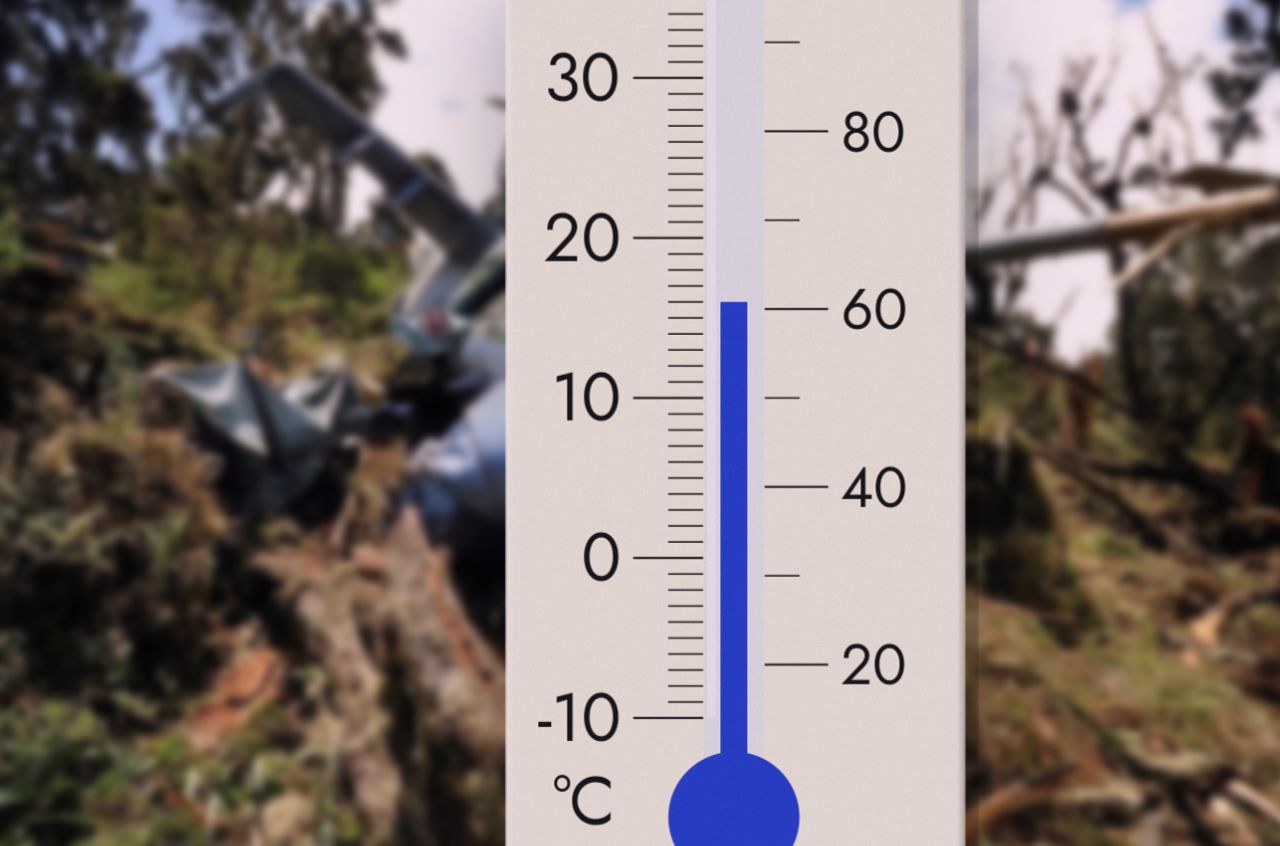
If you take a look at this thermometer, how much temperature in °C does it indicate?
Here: 16 °C
